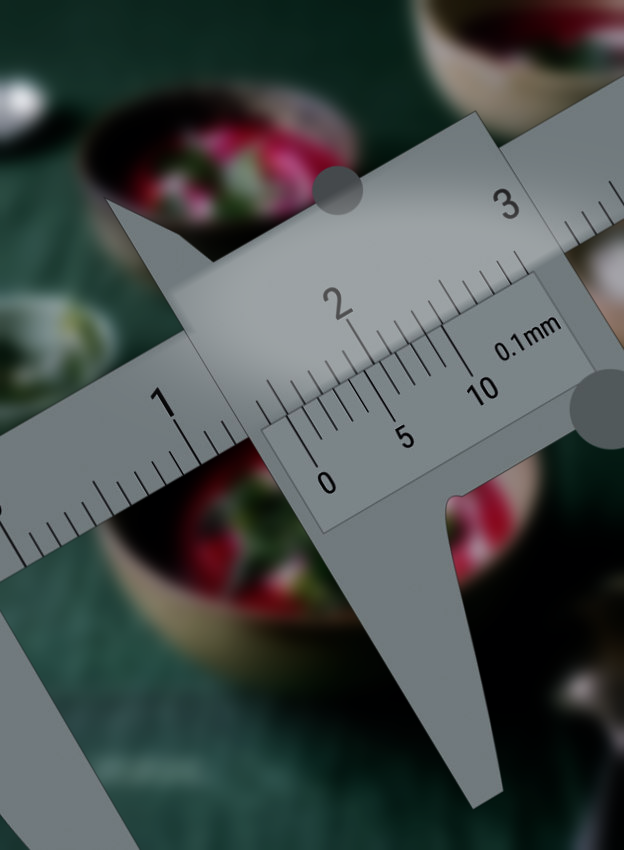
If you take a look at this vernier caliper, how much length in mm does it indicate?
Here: 14.9 mm
